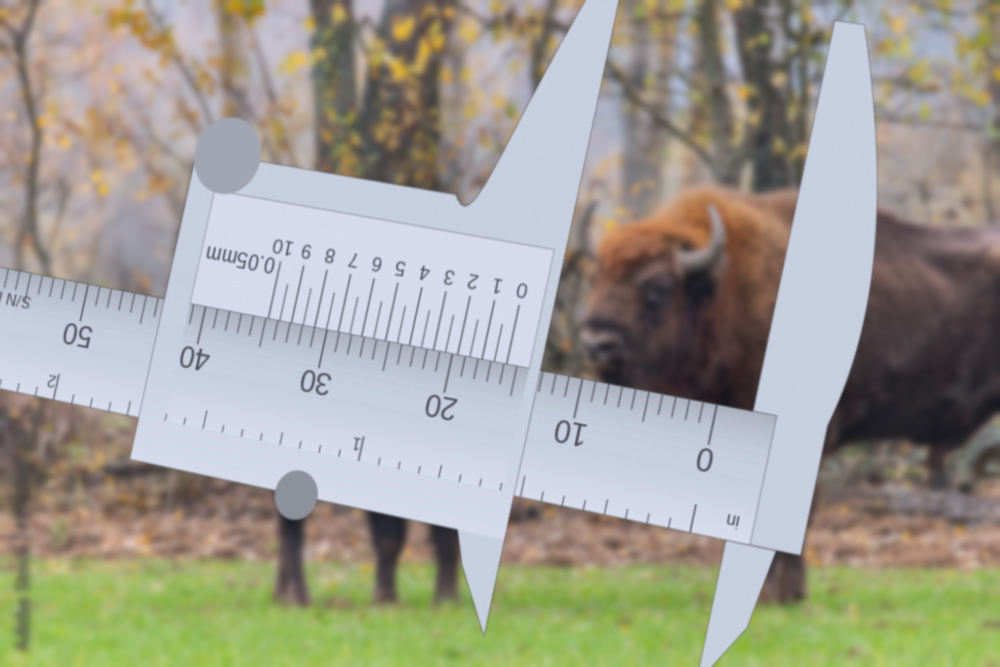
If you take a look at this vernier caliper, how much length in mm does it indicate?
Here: 15.8 mm
